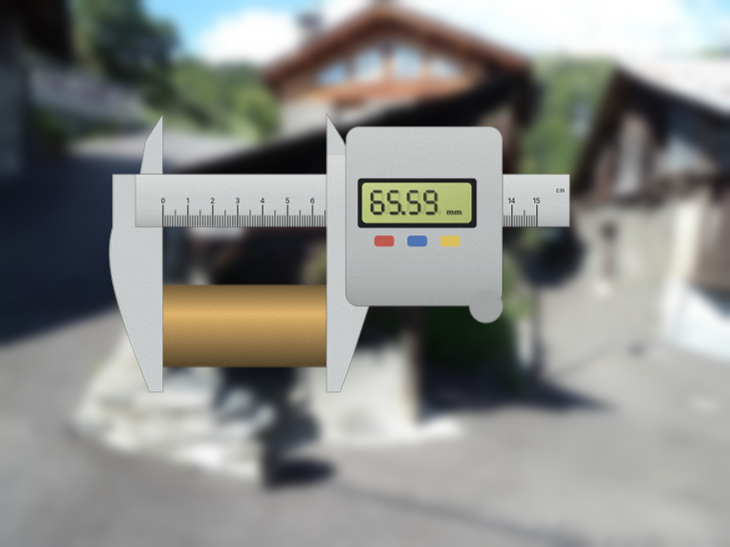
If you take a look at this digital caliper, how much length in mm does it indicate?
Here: 65.59 mm
